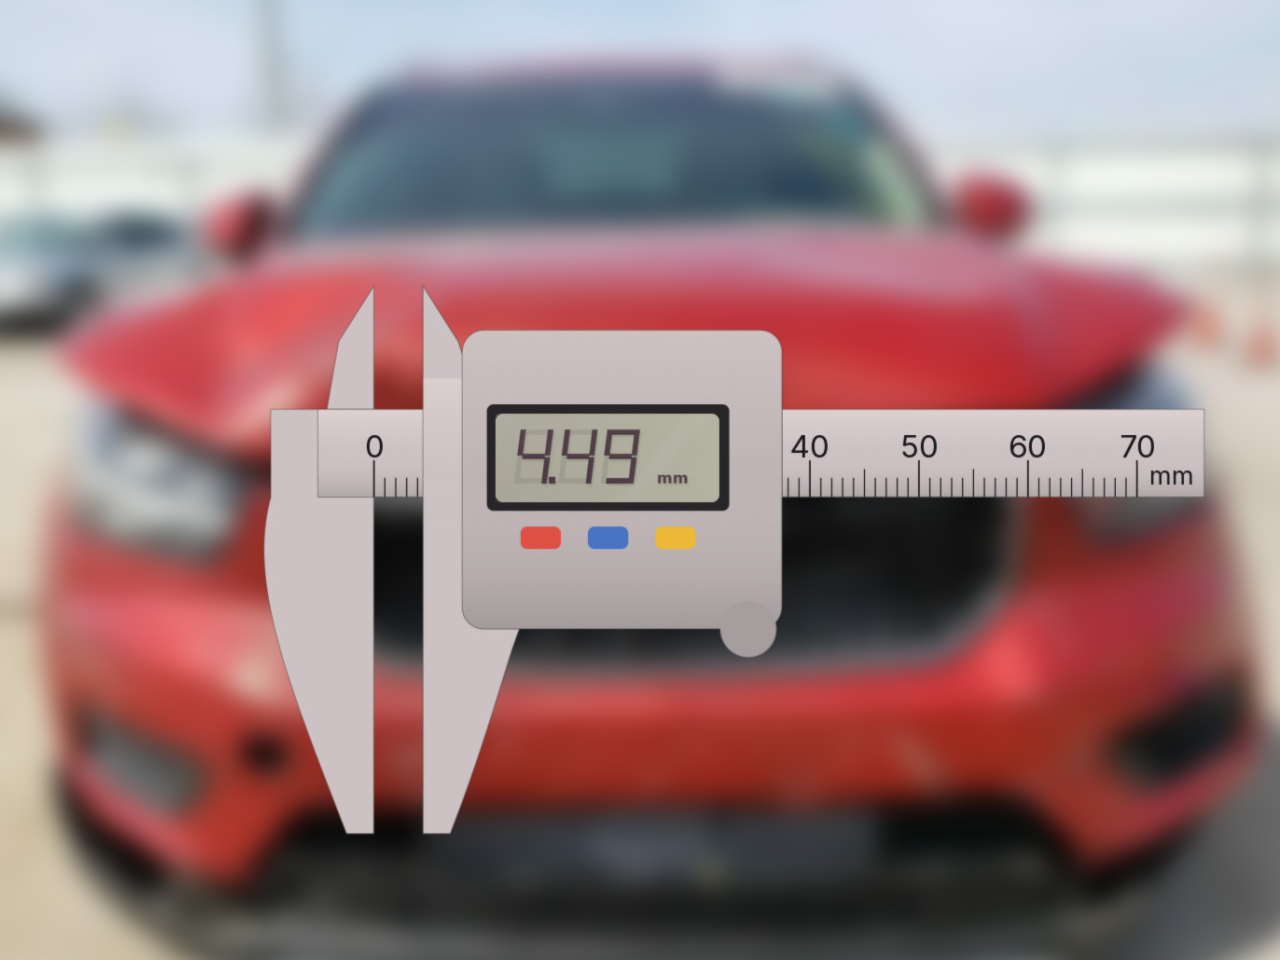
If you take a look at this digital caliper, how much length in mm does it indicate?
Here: 4.49 mm
